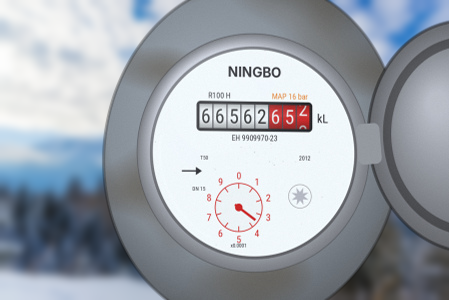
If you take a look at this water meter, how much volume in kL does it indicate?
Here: 66562.6523 kL
